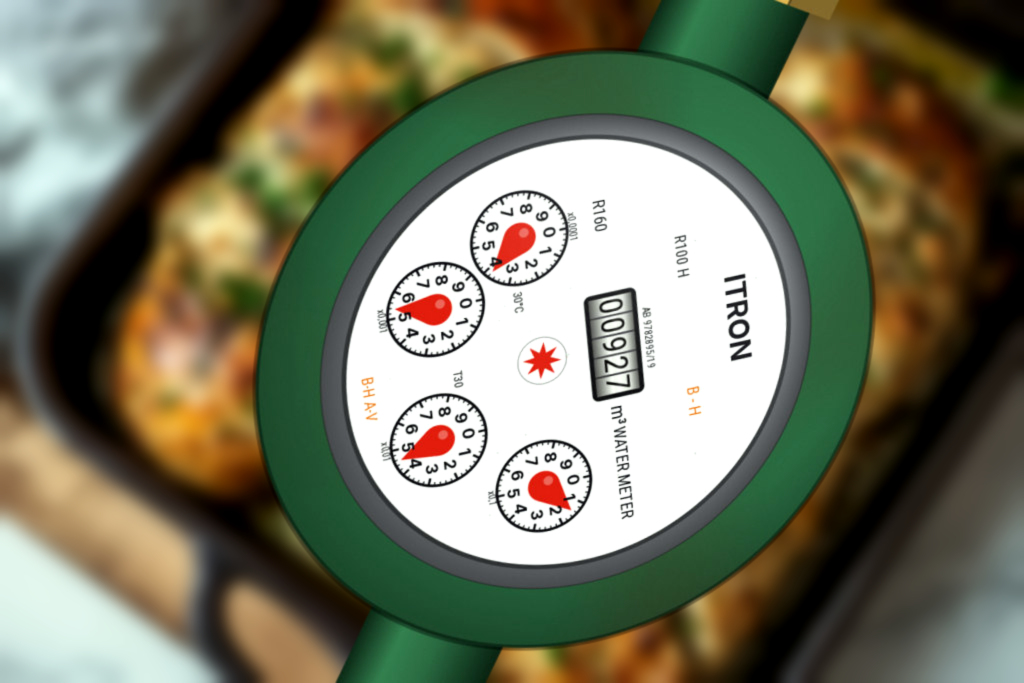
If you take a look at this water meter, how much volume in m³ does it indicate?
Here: 927.1453 m³
